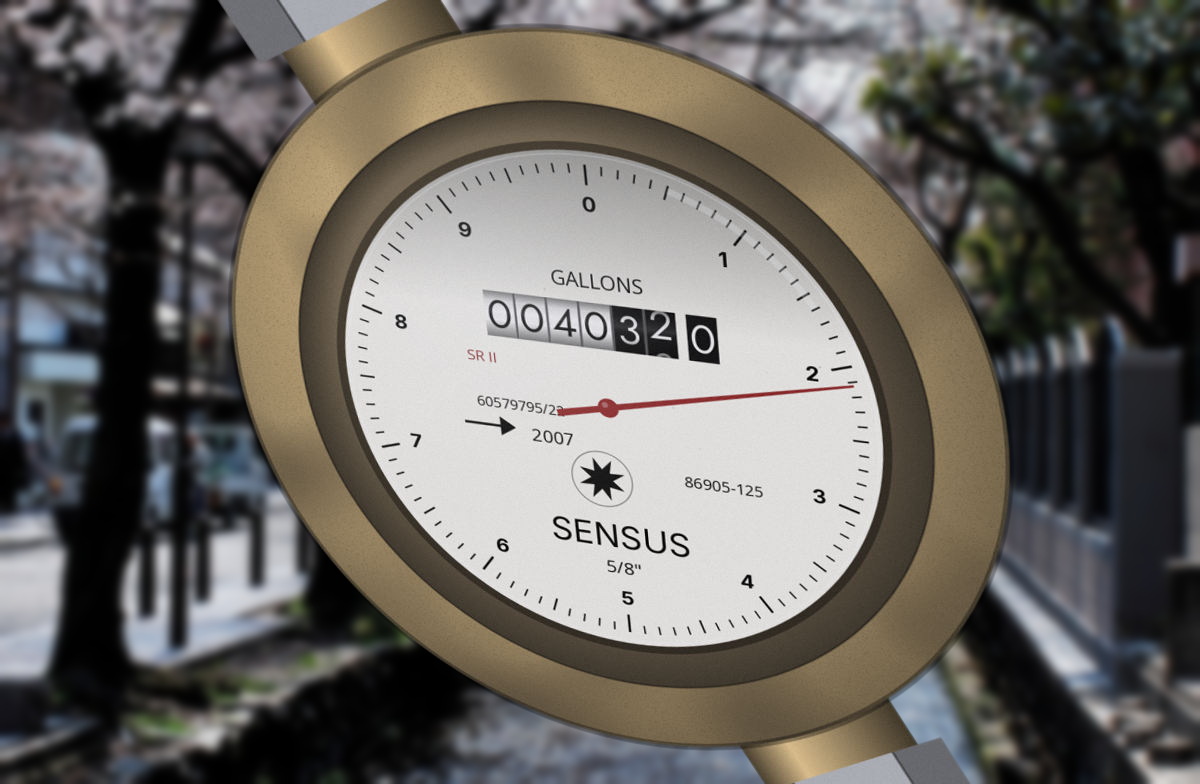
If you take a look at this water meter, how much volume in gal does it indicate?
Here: 40322.1 gal
